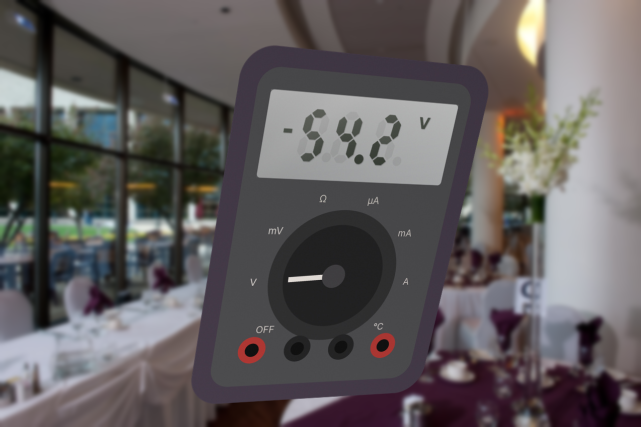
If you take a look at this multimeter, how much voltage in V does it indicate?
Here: -54.2 V
